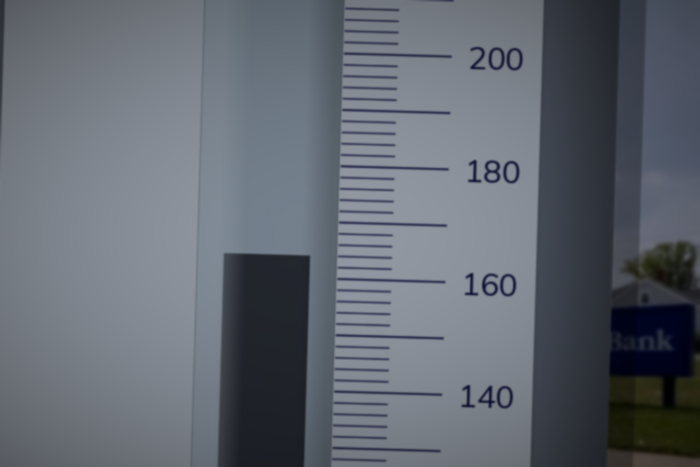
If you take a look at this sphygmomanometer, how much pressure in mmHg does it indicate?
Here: 164 mmHg
